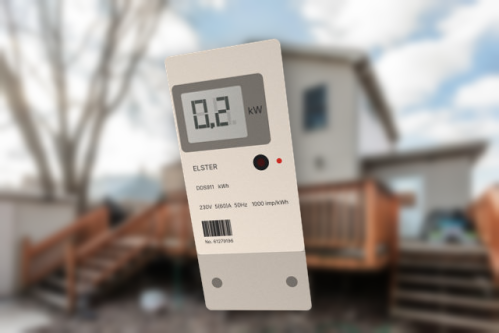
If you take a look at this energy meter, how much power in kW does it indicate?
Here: 0.2 kW
